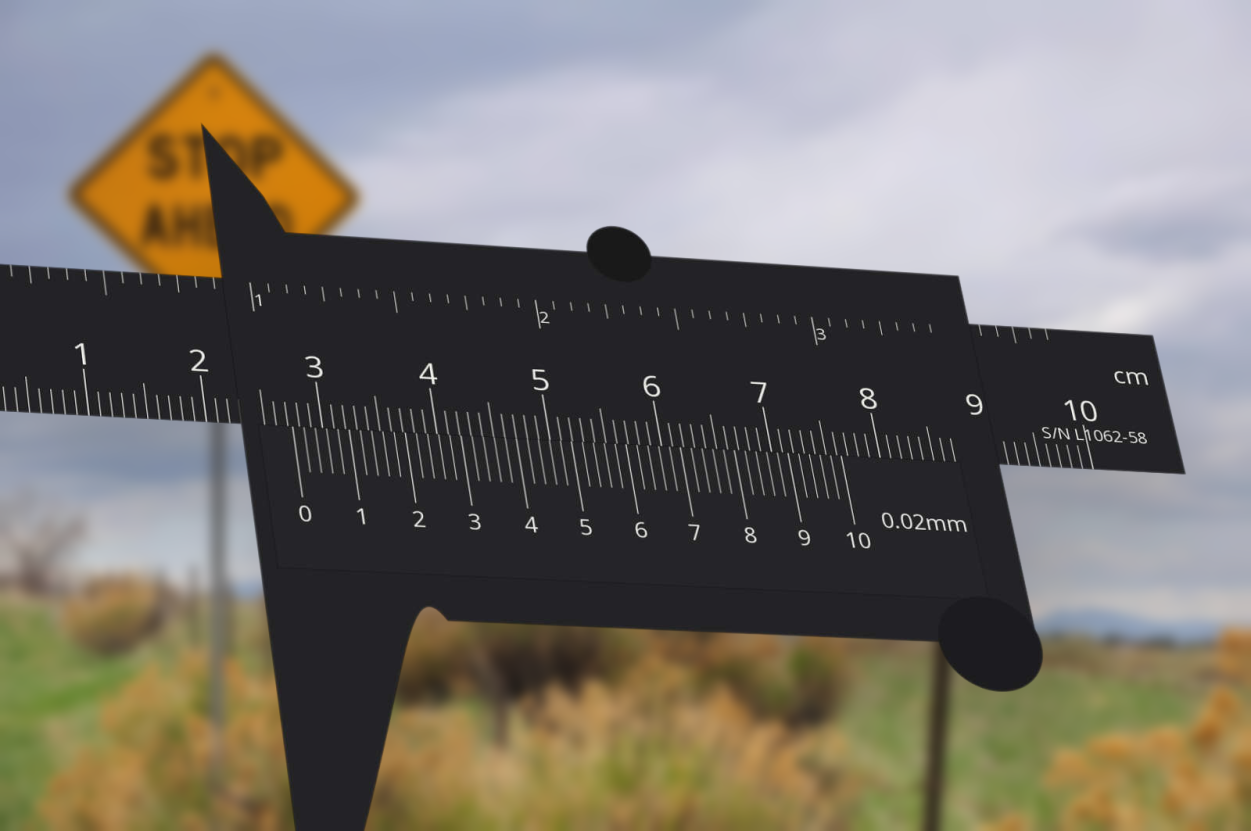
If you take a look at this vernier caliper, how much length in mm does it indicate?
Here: 27.4 mm
